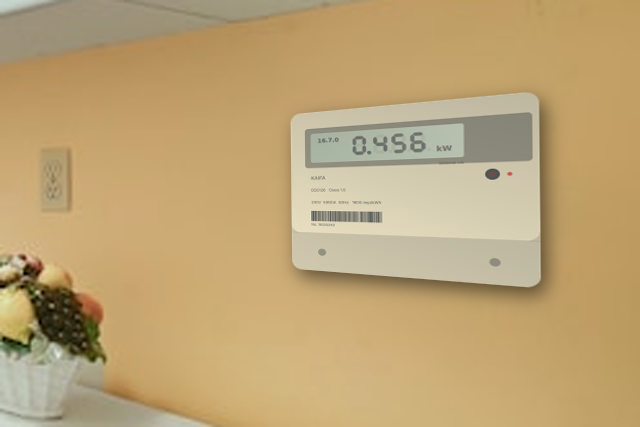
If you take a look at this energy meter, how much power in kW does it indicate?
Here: 0.456 kW
